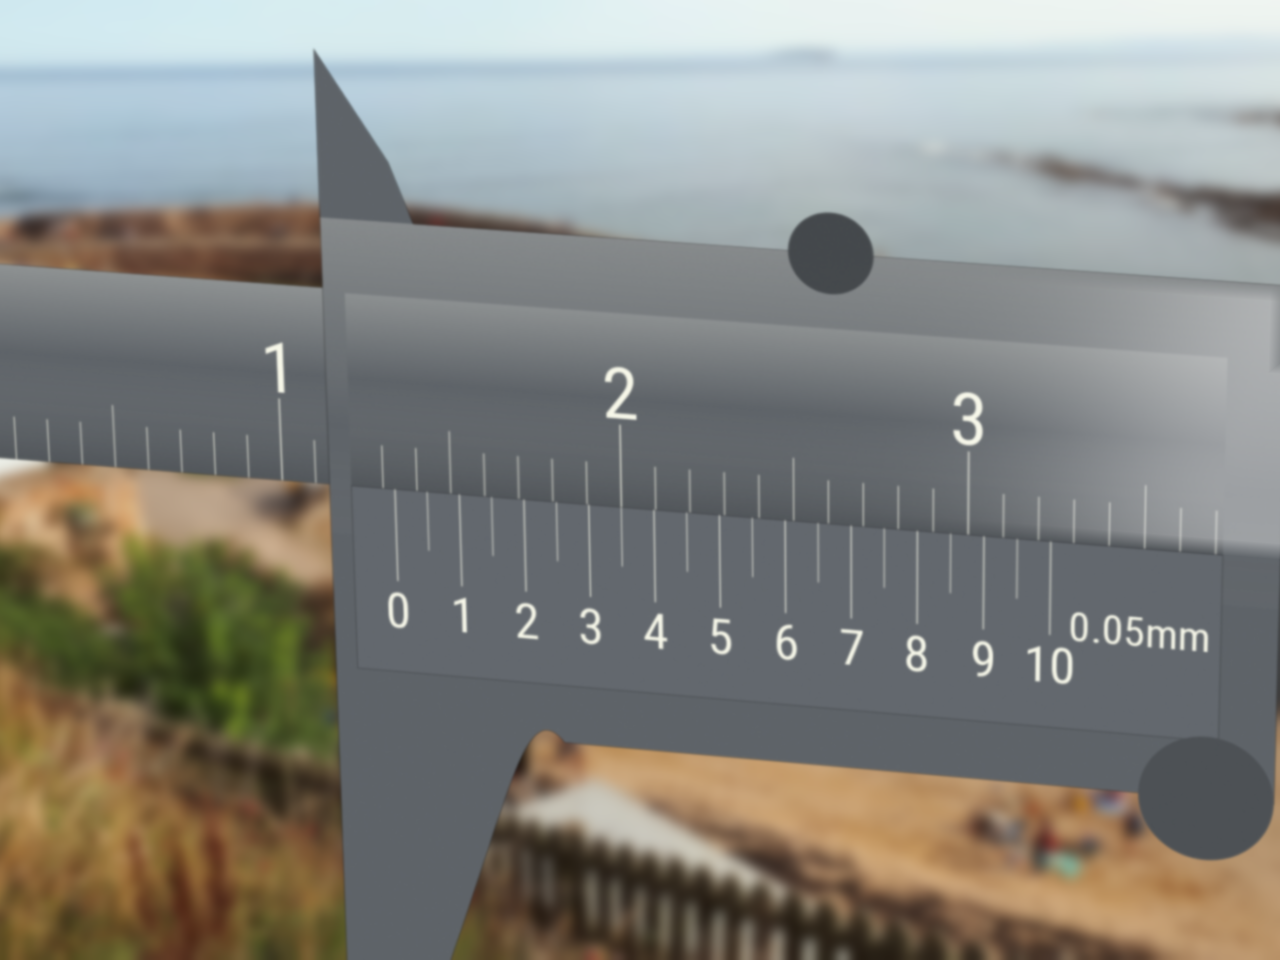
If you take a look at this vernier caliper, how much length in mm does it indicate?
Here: 13.35 mm
